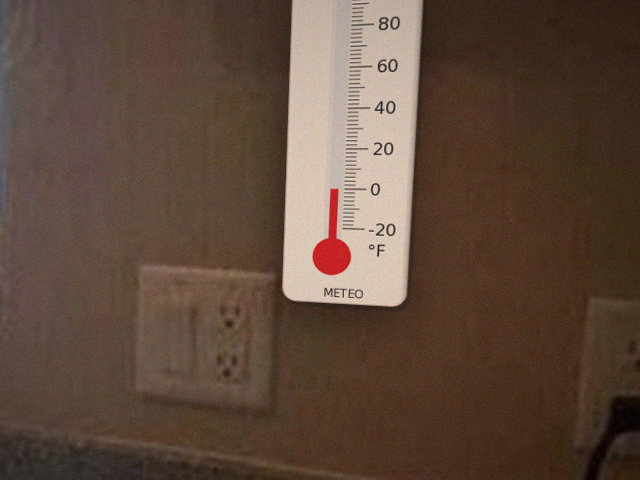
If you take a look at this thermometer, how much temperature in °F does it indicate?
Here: 0 °F
